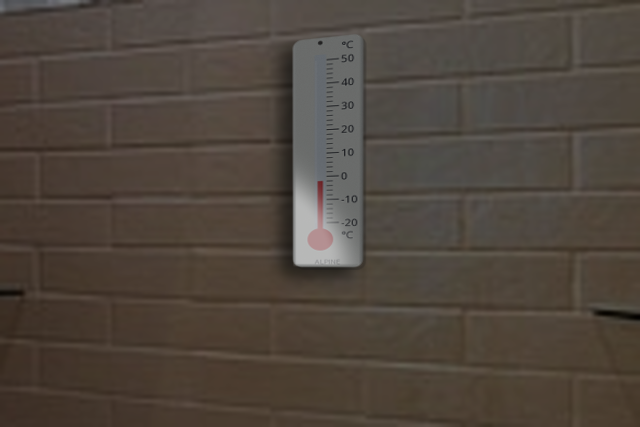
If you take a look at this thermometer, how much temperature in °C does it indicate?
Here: -2 °C
